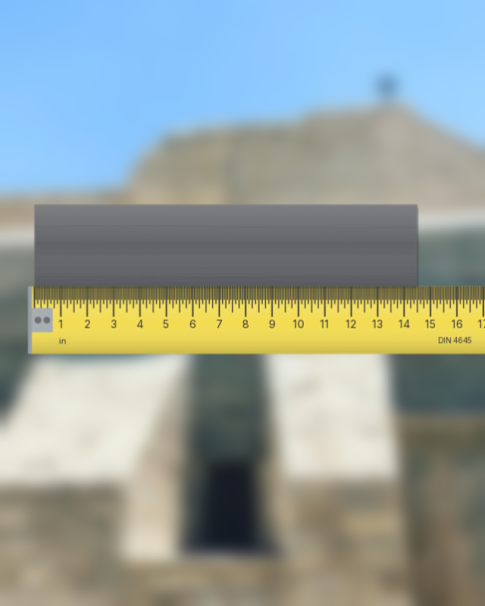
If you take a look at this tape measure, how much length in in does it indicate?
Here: 14.5 in
